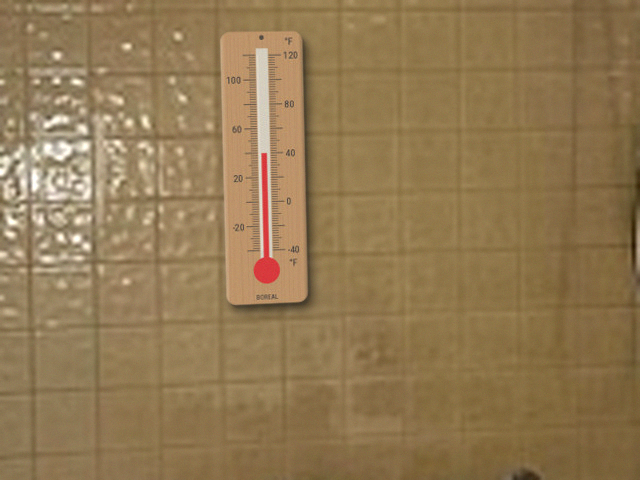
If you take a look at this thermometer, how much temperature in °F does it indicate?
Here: 40 °F
